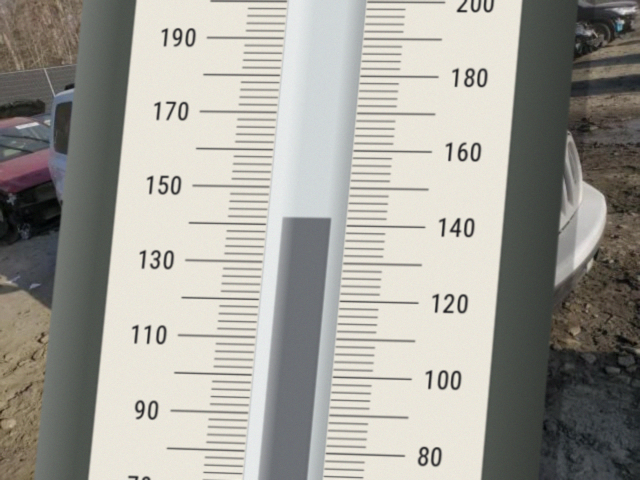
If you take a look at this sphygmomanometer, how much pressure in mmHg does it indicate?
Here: 142 mmHg
